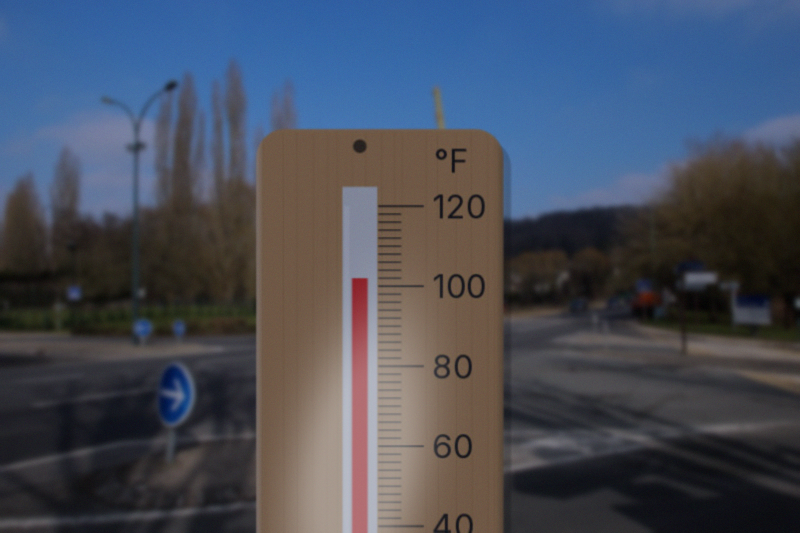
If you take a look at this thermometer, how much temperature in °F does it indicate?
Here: 102 °F
